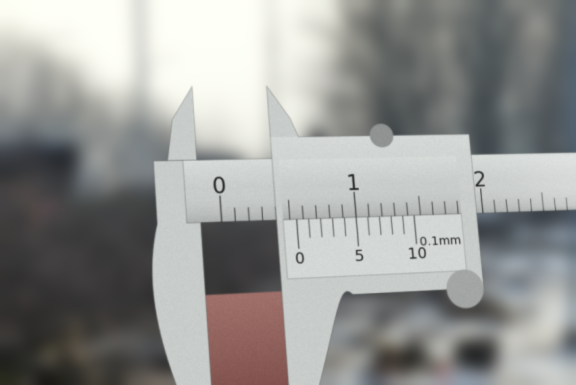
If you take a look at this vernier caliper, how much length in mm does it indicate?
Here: 5.5 mm
